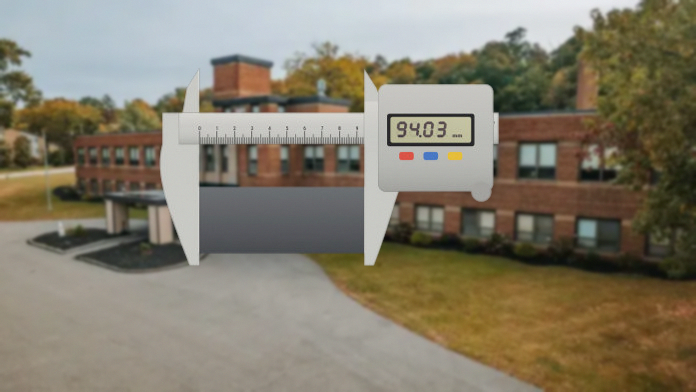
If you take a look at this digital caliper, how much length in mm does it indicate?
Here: 94.03 mm
